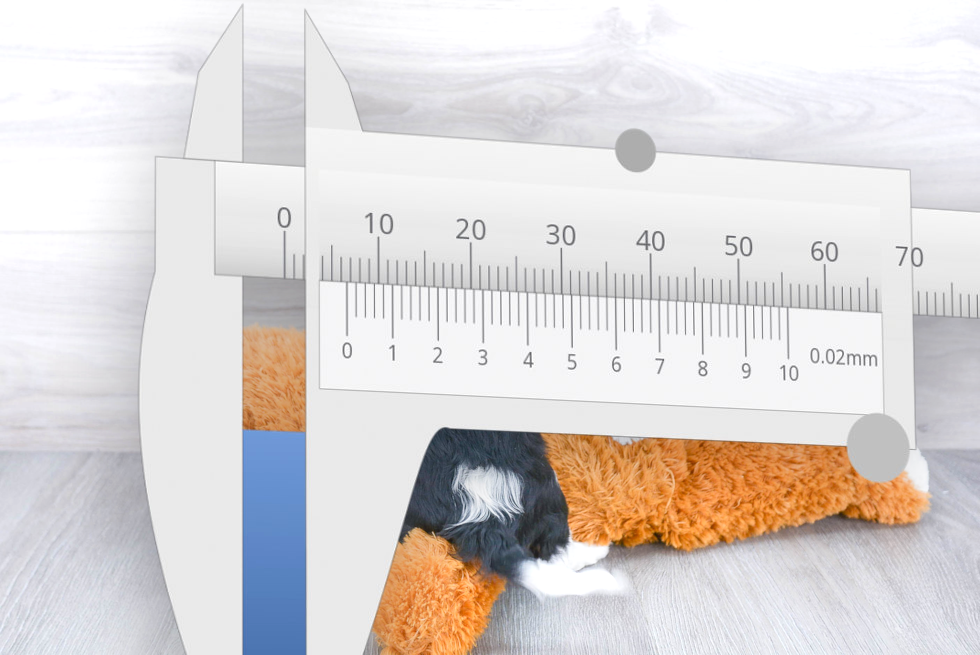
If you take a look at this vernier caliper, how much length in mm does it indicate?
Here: 6.6 mm
